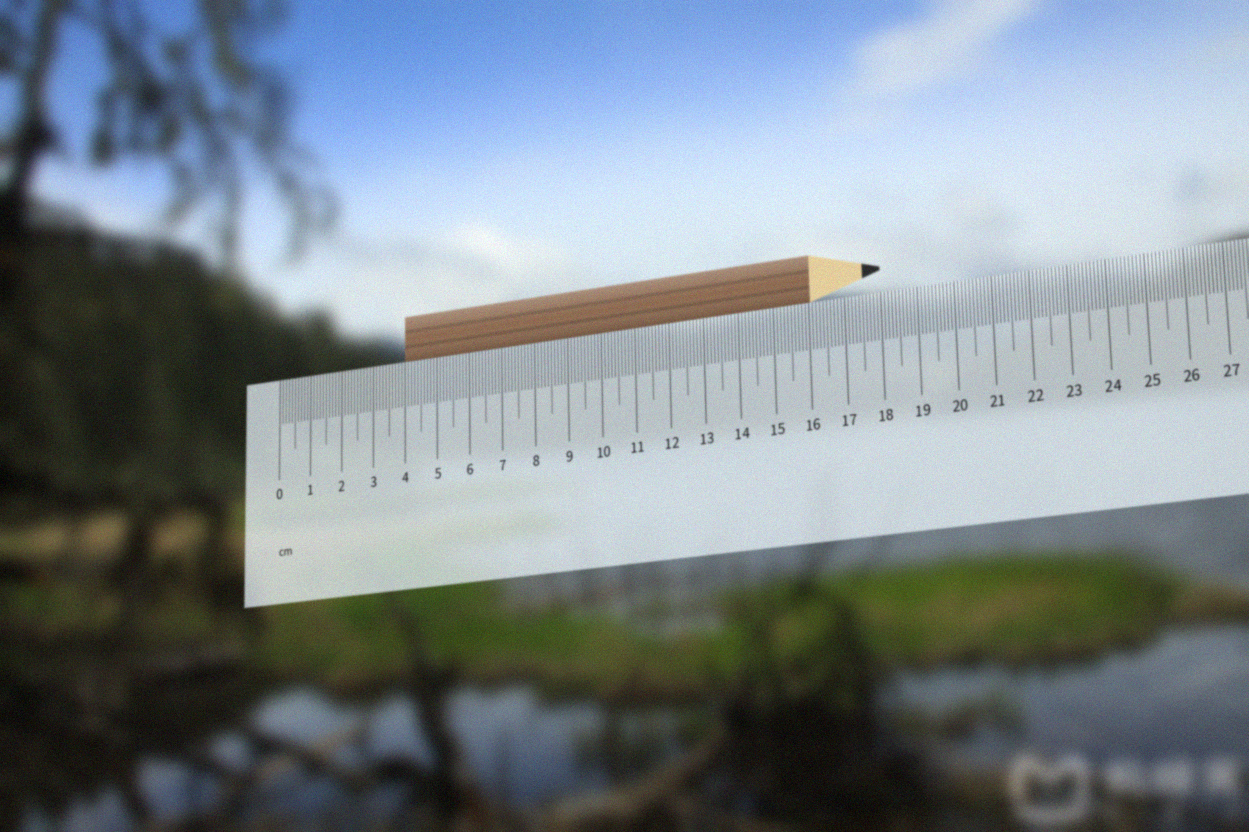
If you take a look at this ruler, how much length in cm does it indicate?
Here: 14 cm
